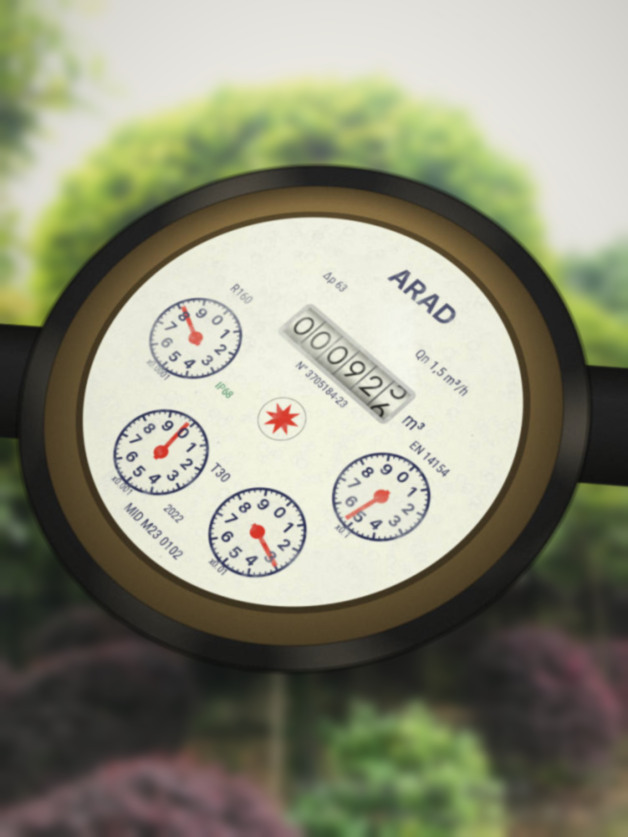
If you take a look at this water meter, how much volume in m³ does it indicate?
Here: 925.5298 m³
